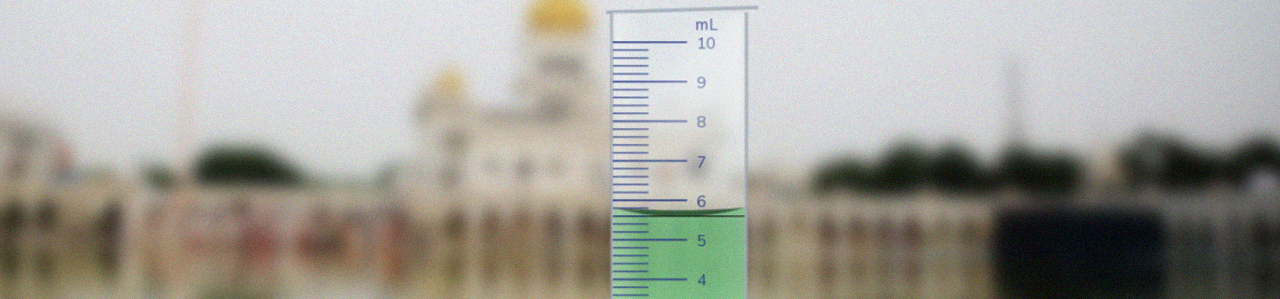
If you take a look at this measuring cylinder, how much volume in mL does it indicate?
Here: 5.6 mL
